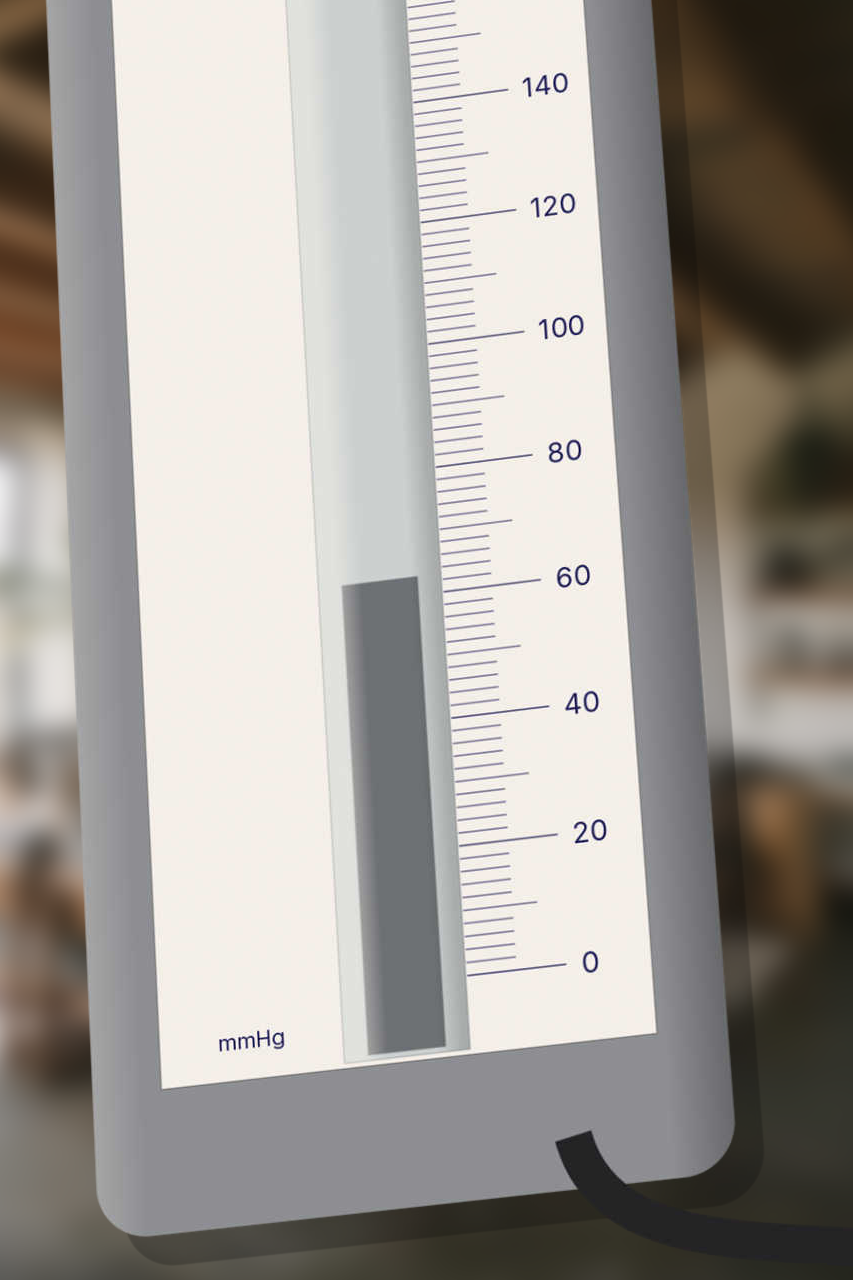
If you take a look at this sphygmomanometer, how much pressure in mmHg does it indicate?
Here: 63 mmHg
